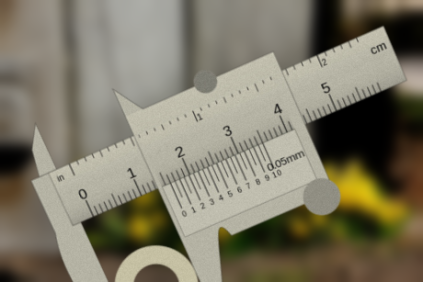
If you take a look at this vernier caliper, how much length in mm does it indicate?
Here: 16.0 mm
